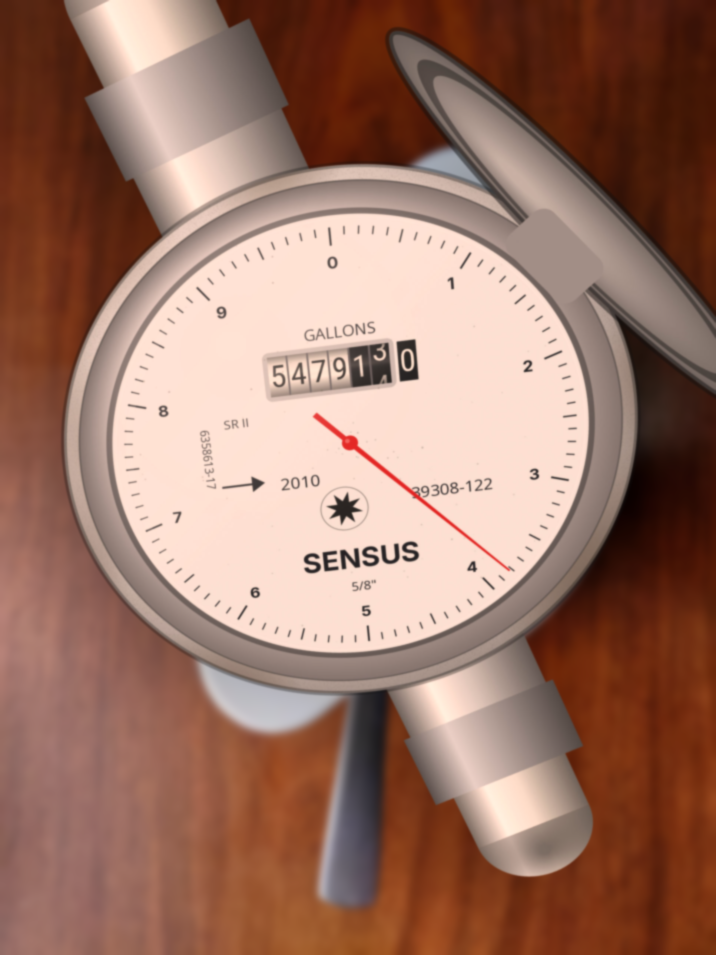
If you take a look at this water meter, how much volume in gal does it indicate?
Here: 5479133.8 gal
